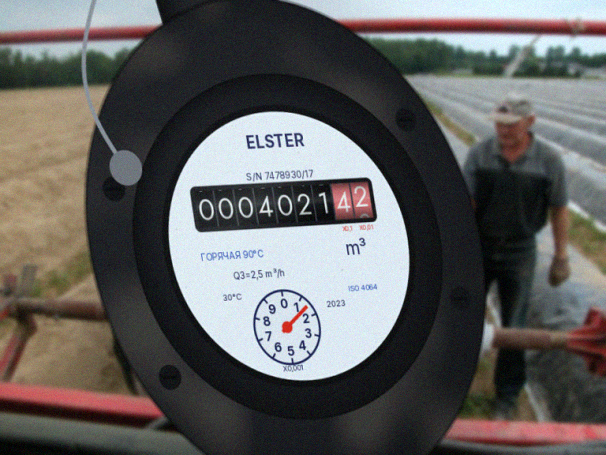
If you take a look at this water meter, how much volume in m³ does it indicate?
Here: 4021.421 m³
